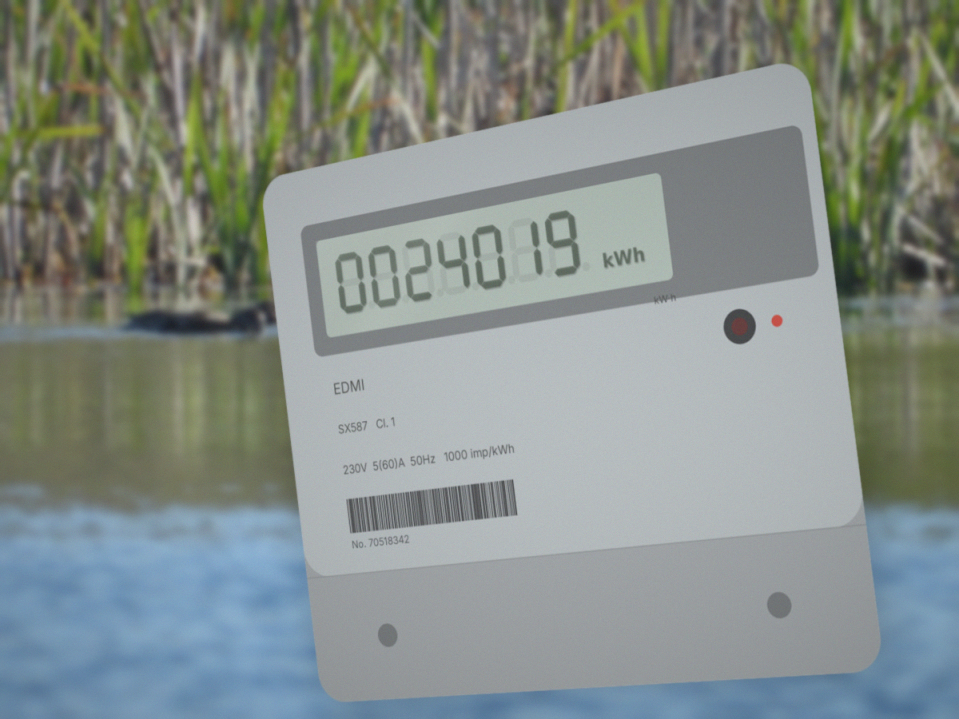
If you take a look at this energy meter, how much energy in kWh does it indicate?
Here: 24019 kWh
